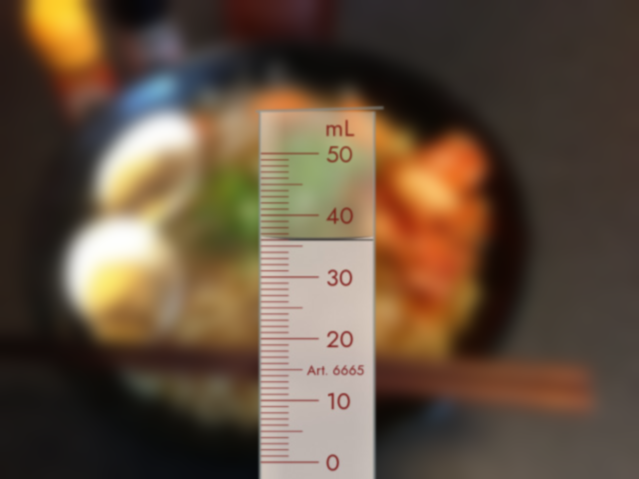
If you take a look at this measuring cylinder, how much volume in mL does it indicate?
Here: 36 mL
